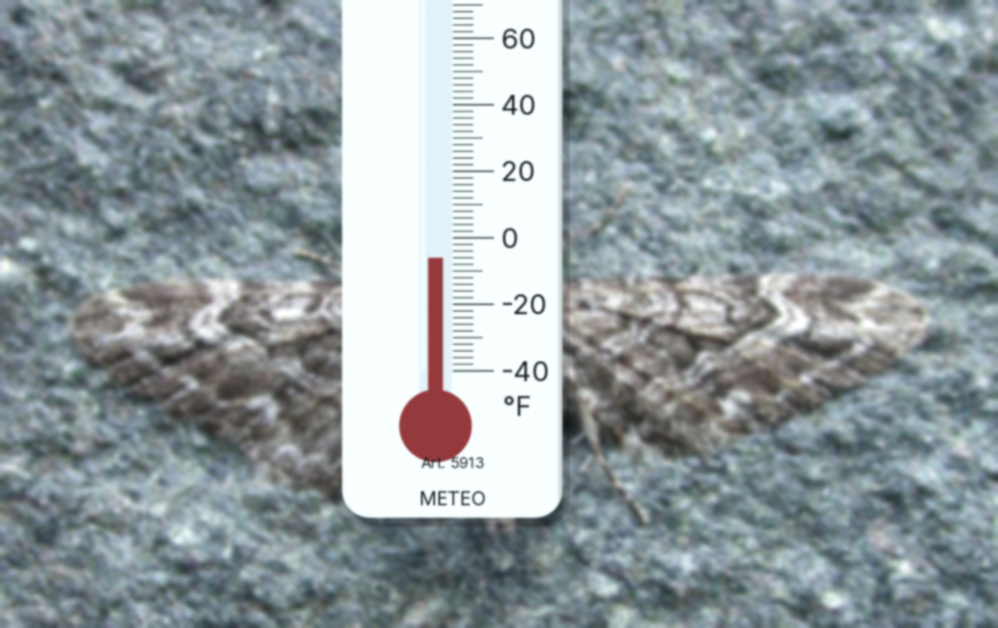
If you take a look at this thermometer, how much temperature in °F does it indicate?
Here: -6 °F
